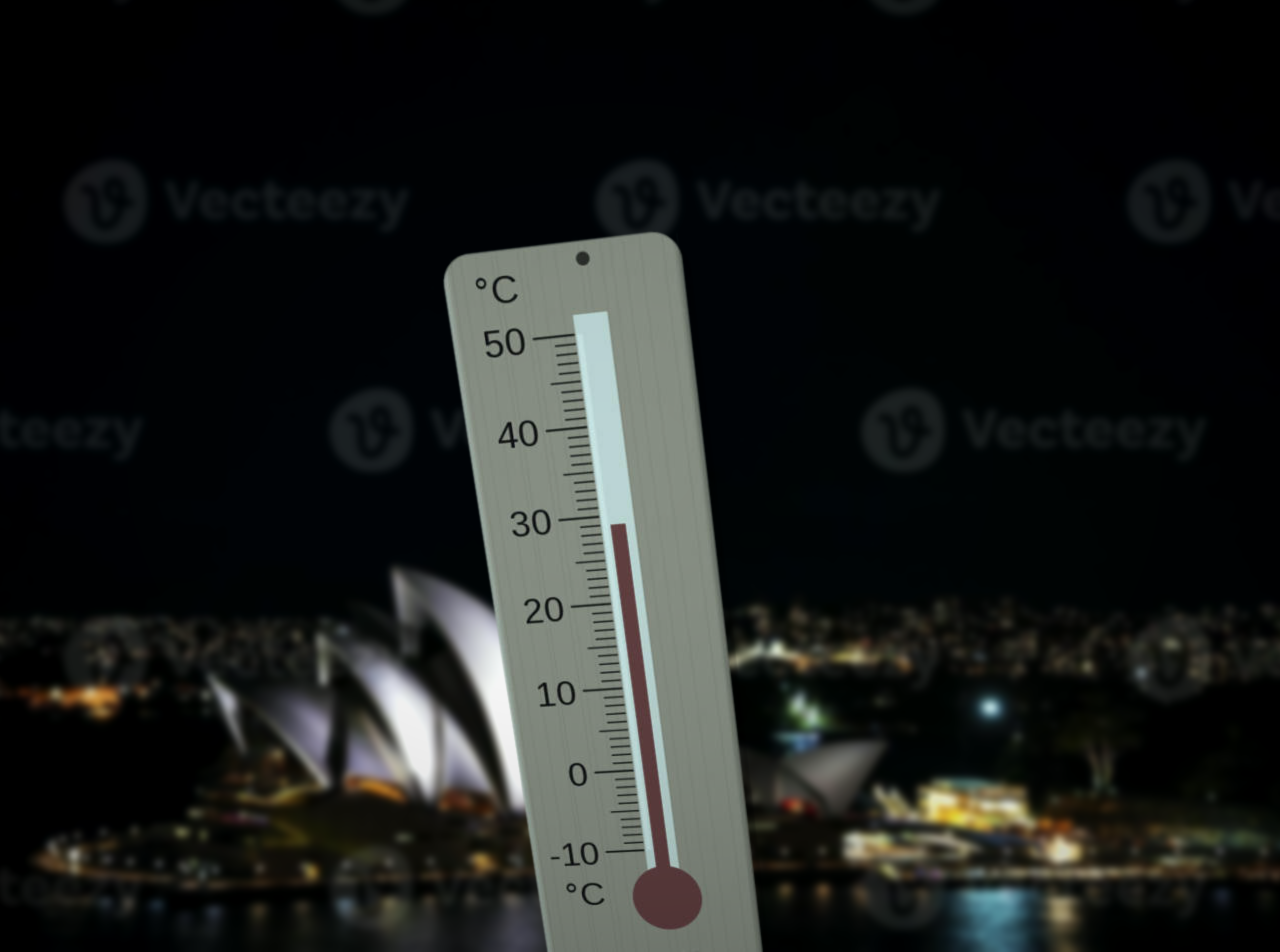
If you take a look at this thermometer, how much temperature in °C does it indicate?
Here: 29 °C
